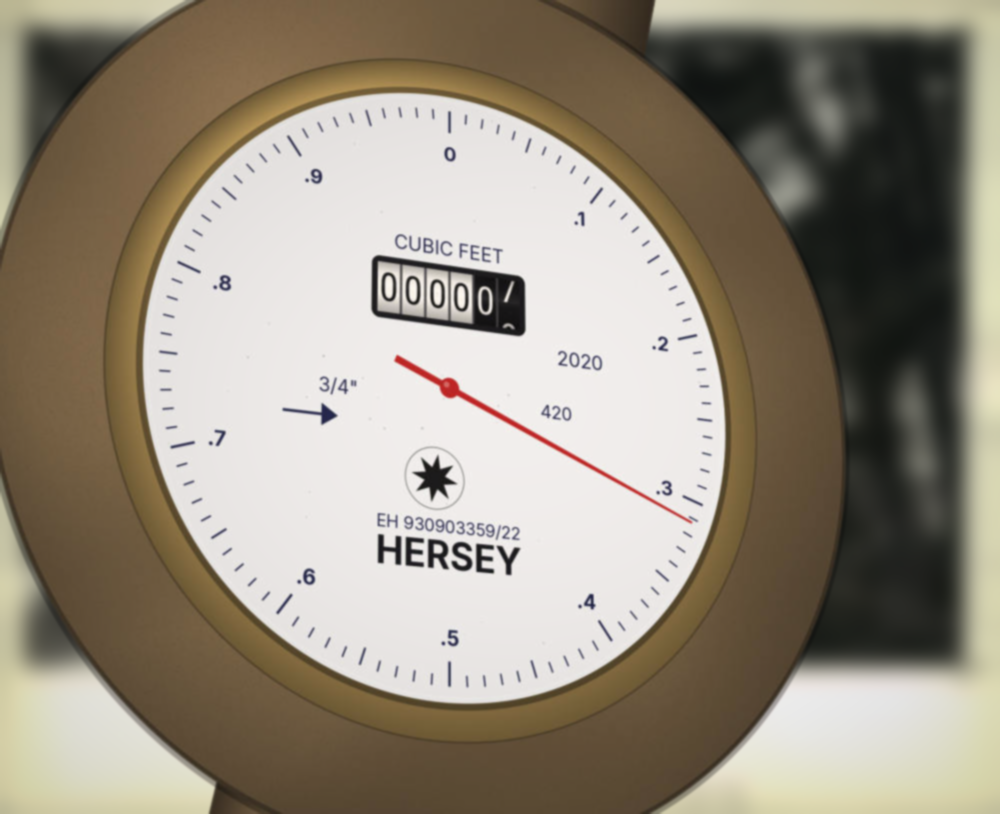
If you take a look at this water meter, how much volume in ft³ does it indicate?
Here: 7.31 ft³
